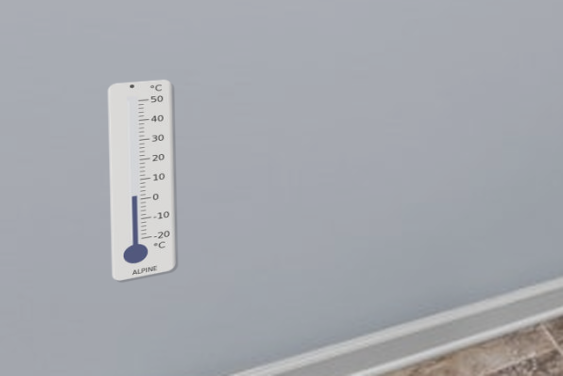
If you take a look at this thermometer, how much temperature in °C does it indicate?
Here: 2 °C
